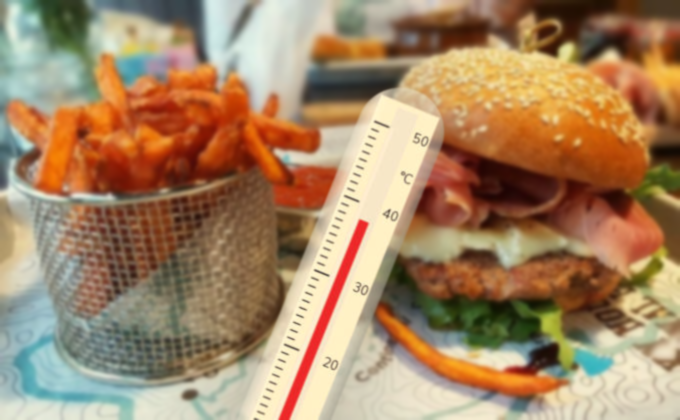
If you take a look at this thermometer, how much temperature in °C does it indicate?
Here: 38 °C
